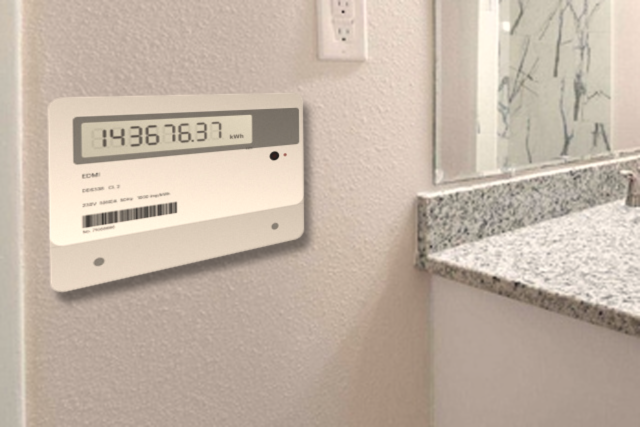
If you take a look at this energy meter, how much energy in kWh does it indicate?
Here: 143676.37 kWh
